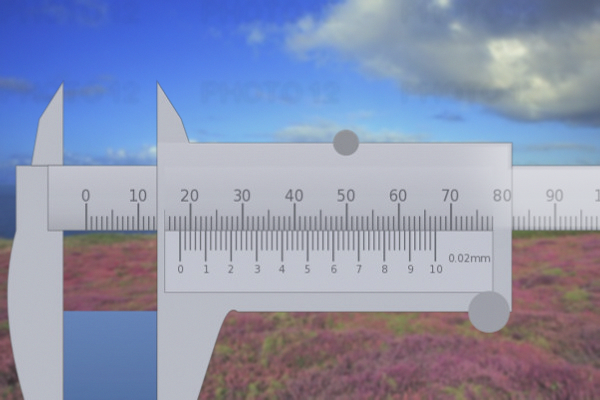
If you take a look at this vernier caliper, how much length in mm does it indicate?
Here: 18.0 mm
